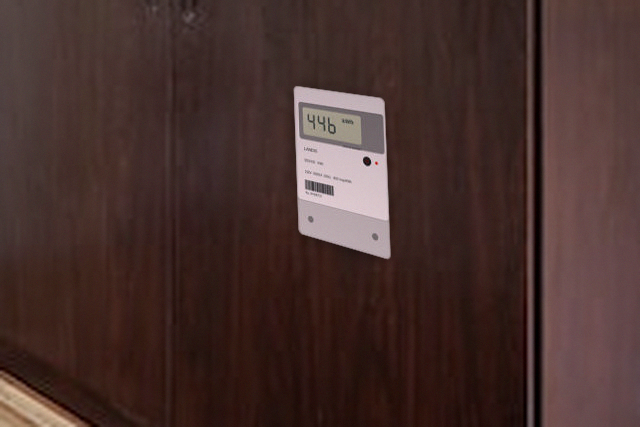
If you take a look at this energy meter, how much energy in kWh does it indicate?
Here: 446 kWh
